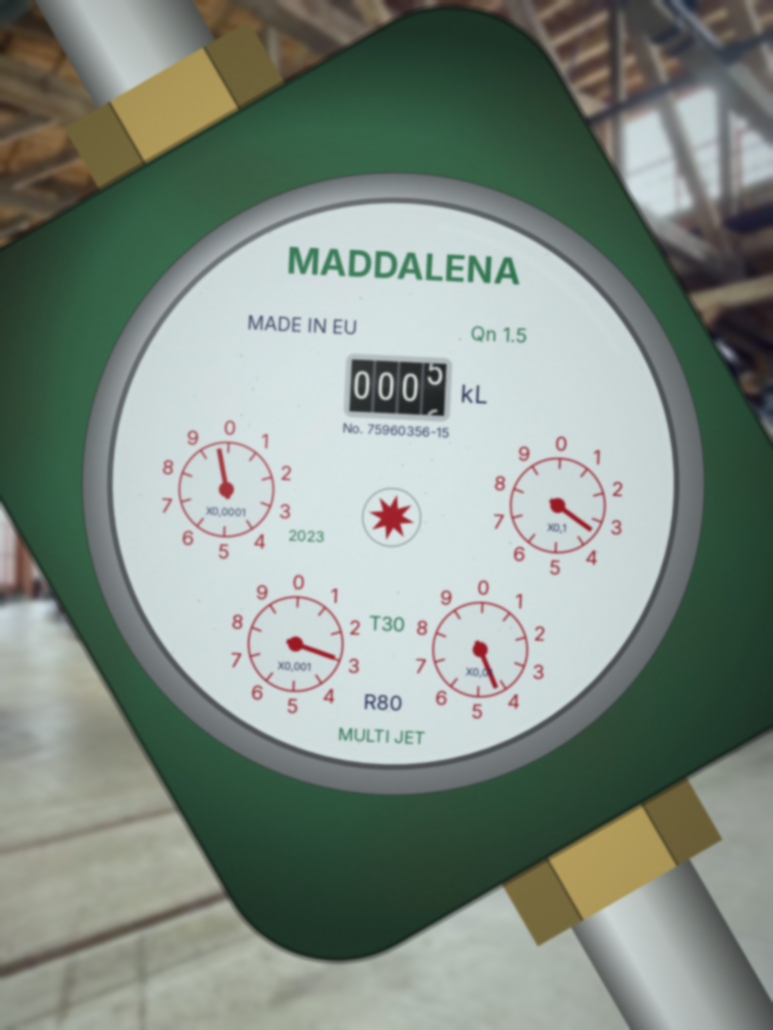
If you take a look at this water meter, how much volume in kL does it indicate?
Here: 5.3429 kL
